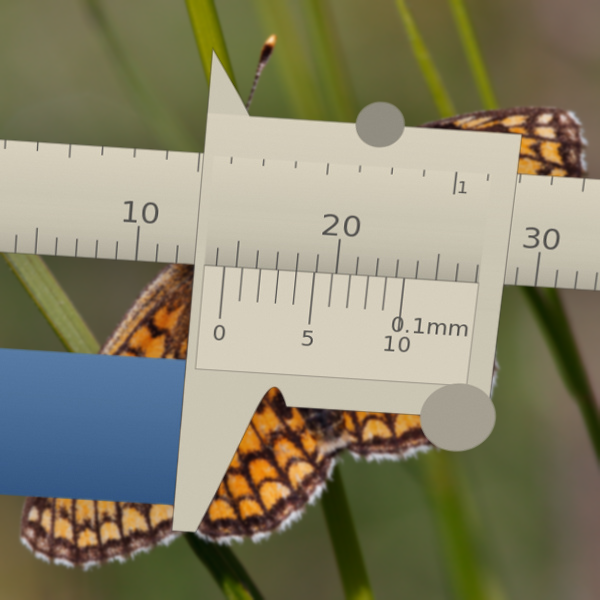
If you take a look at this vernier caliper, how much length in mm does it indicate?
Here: 14.4 mm
